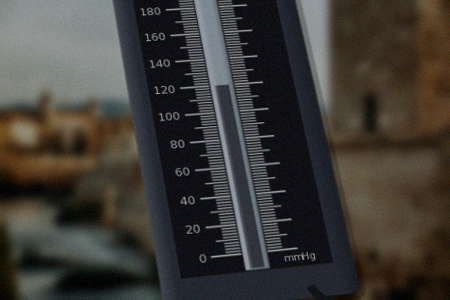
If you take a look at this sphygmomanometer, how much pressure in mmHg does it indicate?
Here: 120 mmHg
